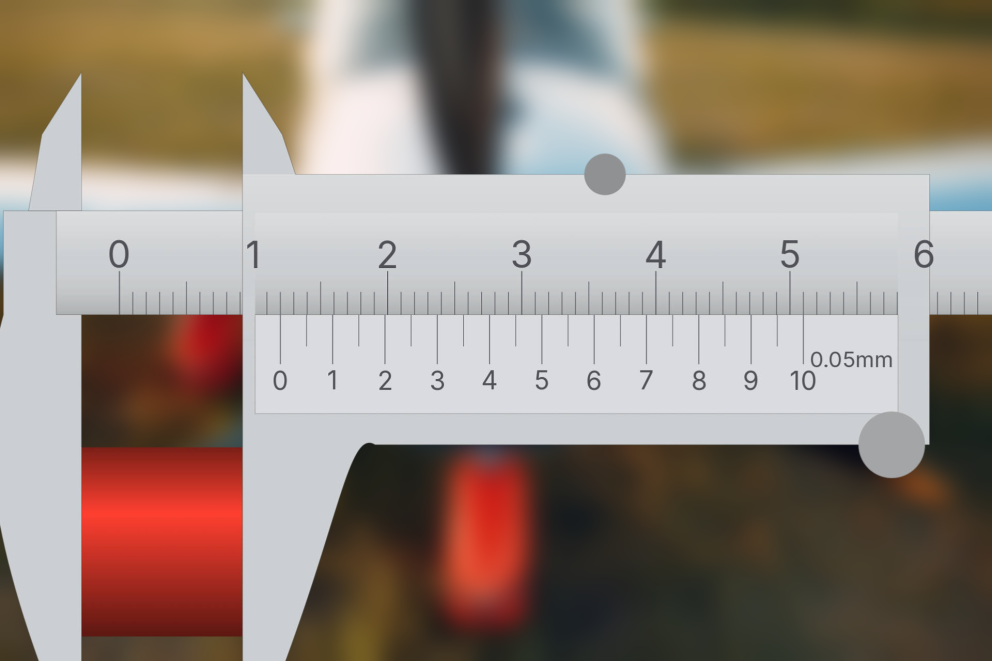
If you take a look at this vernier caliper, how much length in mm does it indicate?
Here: 12.0 mm
